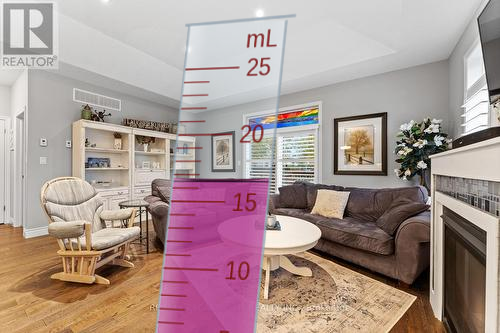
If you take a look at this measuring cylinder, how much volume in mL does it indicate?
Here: 16.5 mL
